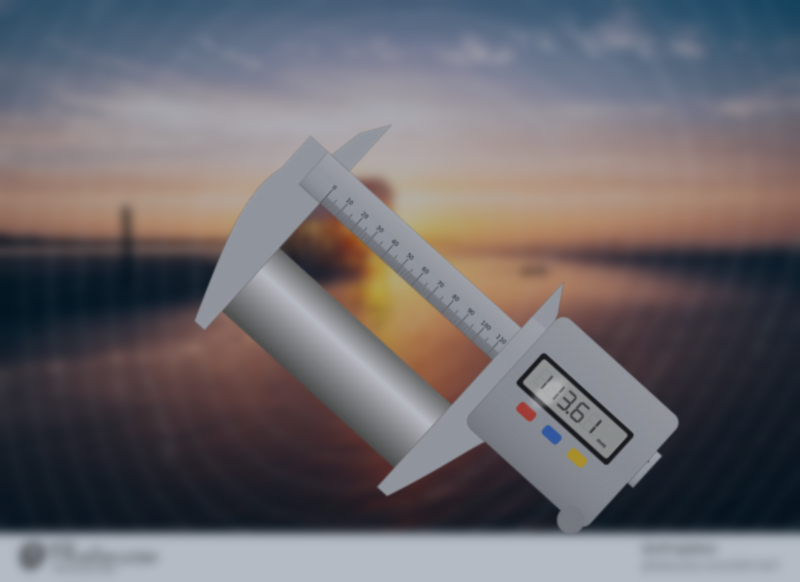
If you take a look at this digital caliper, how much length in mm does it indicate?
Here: 113.61 mm
